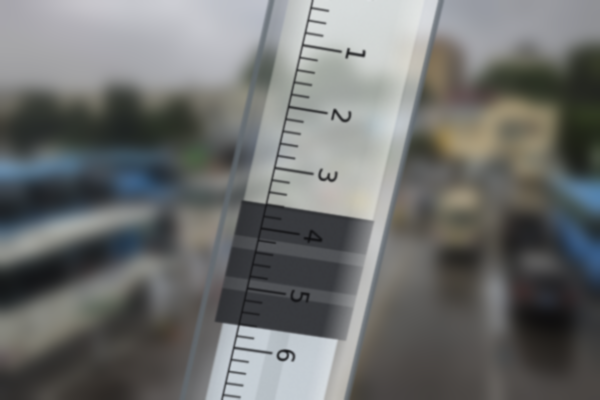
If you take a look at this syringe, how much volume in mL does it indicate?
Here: 3.6 mL
